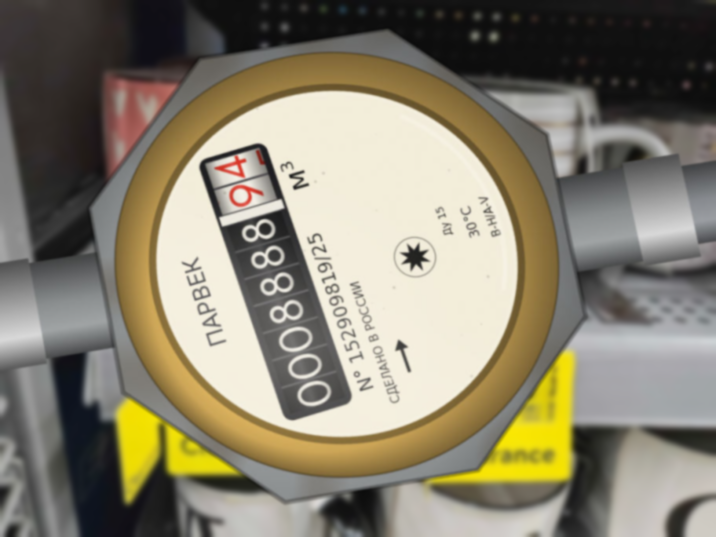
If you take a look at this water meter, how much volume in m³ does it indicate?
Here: 8888.94 m³
